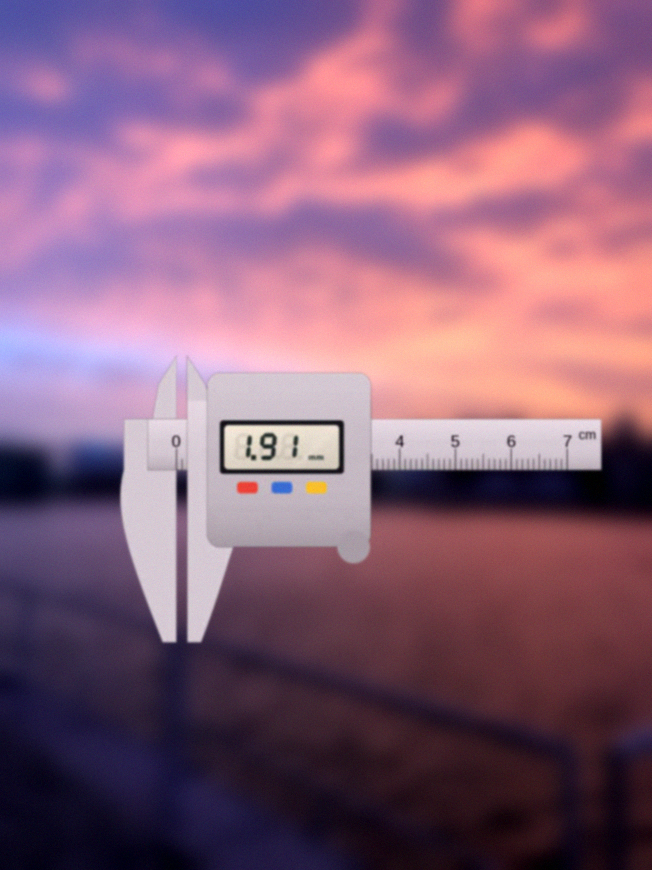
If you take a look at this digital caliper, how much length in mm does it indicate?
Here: 1.91 mm
